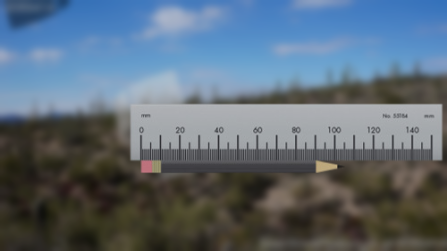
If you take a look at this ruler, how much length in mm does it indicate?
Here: 105 mm
